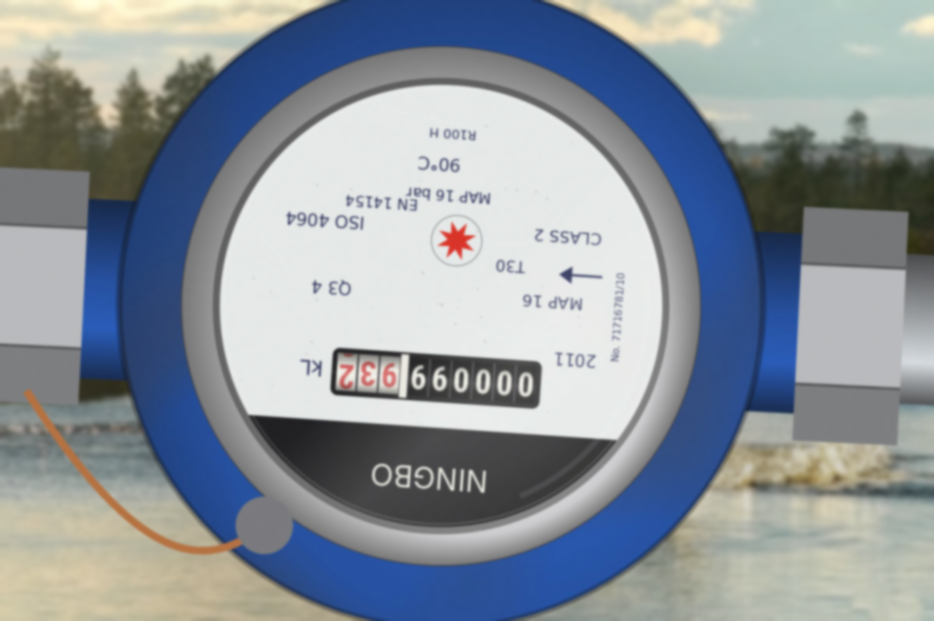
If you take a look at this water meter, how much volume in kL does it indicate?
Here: 99.932 kL
